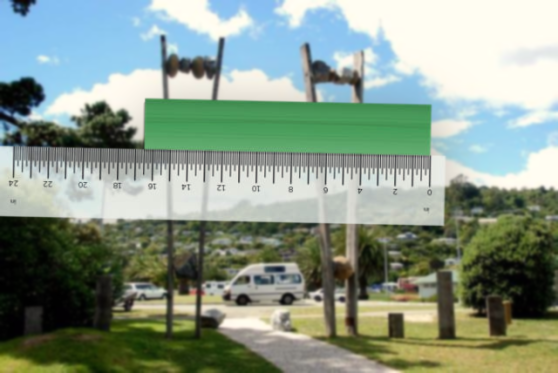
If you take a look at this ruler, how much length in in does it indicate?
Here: 16.5 in
